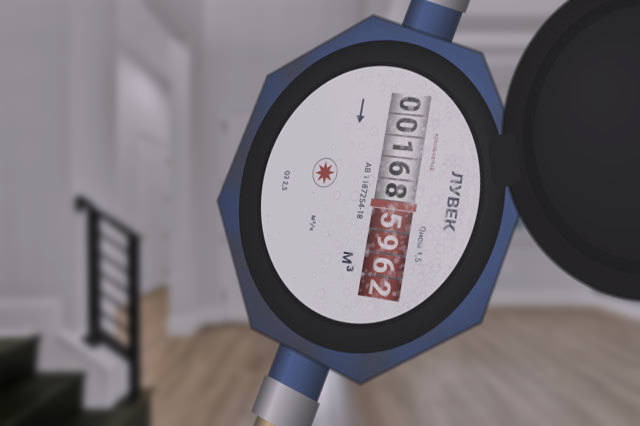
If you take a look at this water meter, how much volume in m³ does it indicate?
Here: 168.5962 m³
